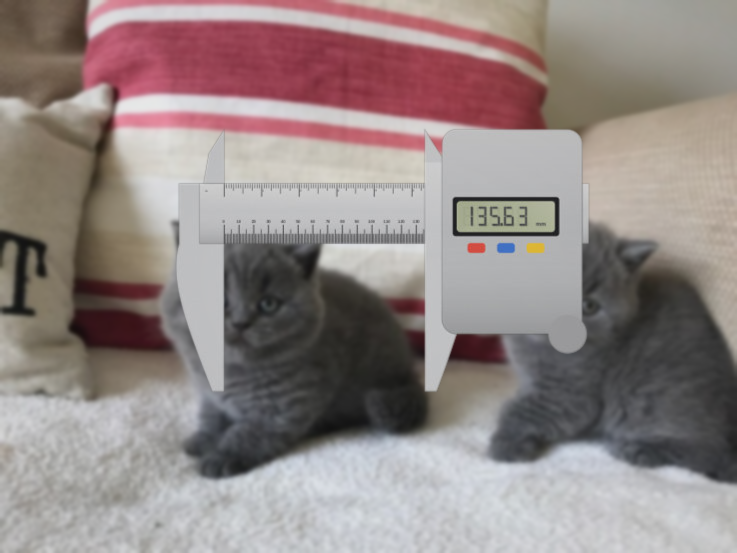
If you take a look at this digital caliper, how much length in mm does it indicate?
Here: 135.63 mm
